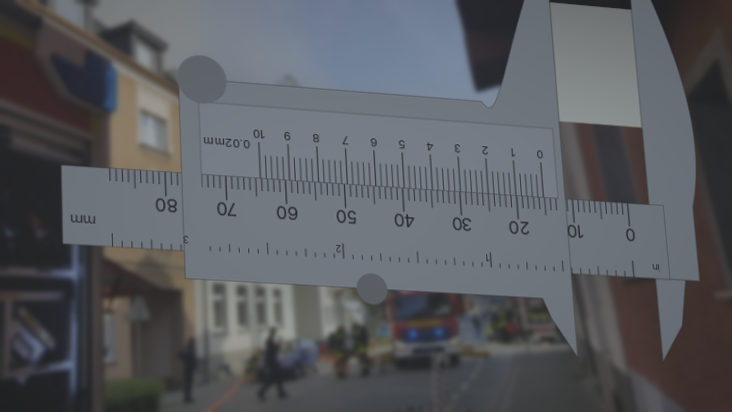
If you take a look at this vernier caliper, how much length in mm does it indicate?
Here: 15.2 mm
